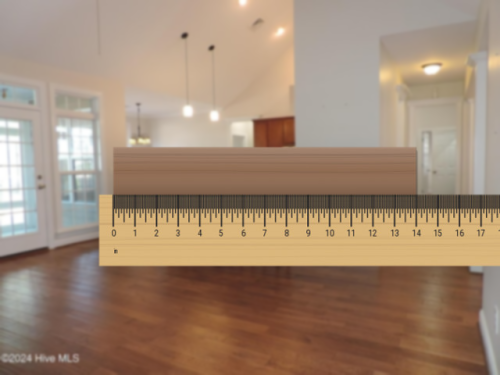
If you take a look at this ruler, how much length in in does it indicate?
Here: 14 in
